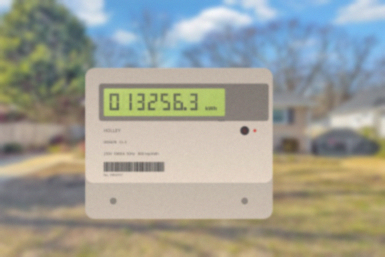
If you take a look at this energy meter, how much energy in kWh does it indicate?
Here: 13256.3 kWh
